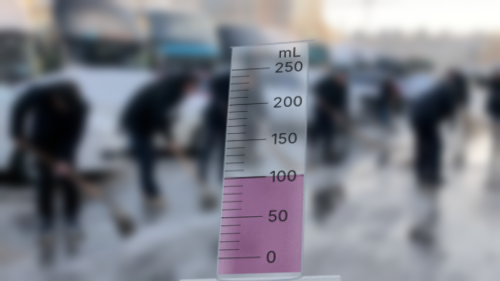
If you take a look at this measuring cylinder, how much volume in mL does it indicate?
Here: 100 mL
